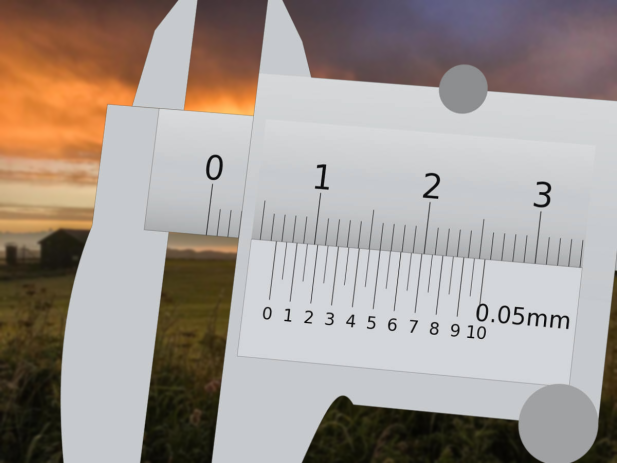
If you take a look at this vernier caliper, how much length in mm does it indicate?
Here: 6.5 mm
